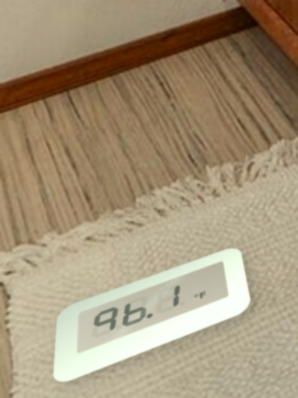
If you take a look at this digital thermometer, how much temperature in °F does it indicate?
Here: 96.1 °F
